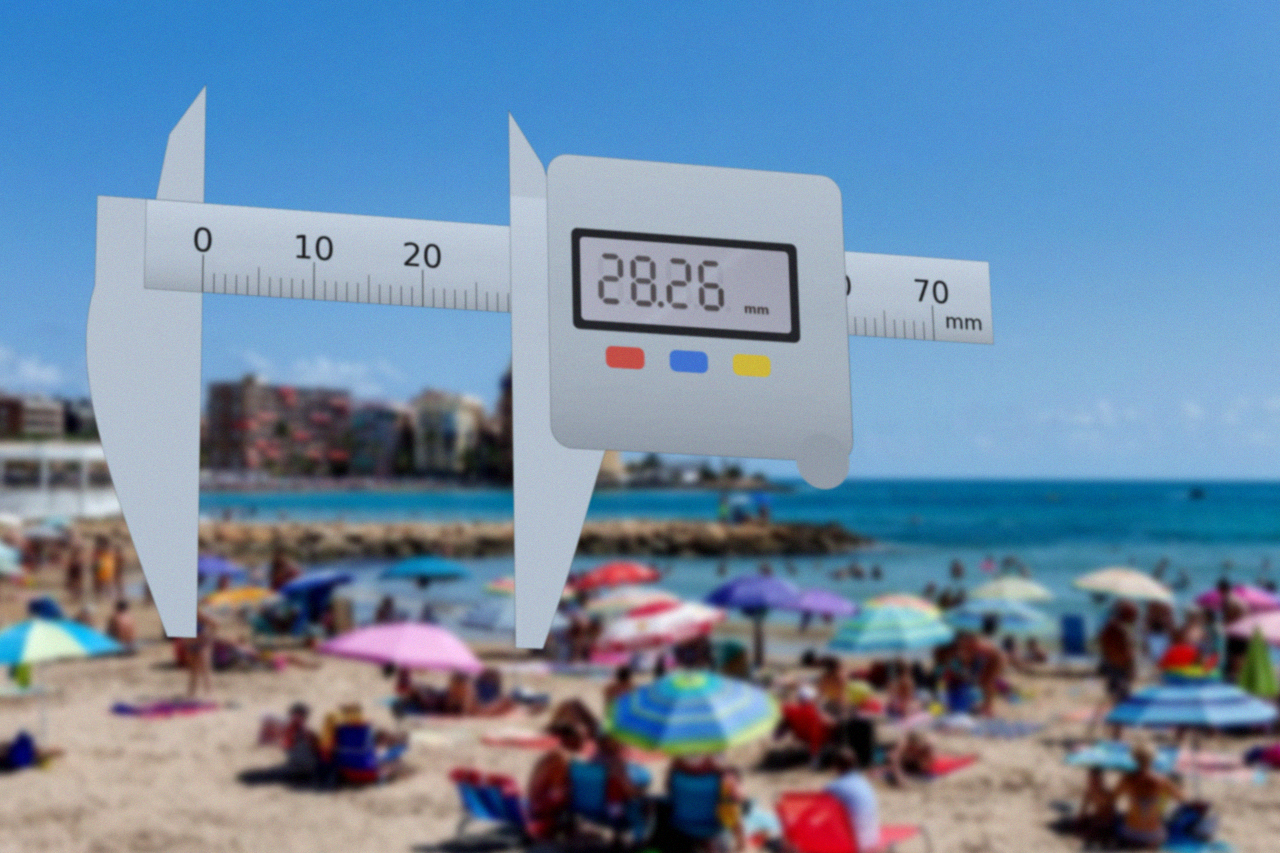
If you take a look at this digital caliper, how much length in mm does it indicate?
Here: 28.26 mm
